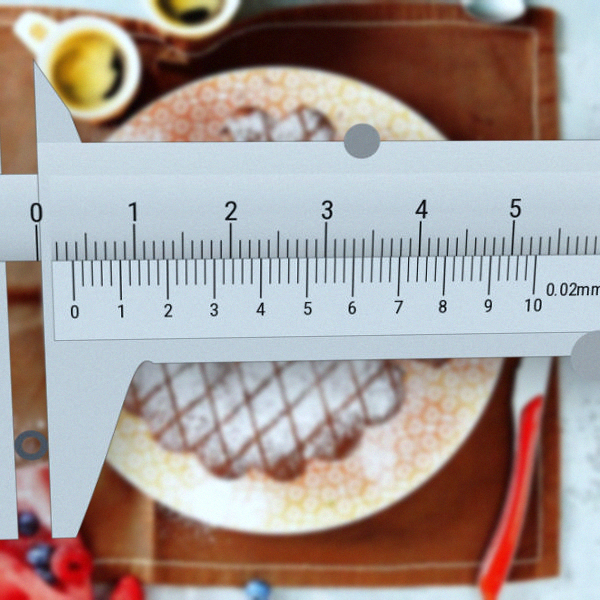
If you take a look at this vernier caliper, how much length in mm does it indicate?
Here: 3.6 mm
